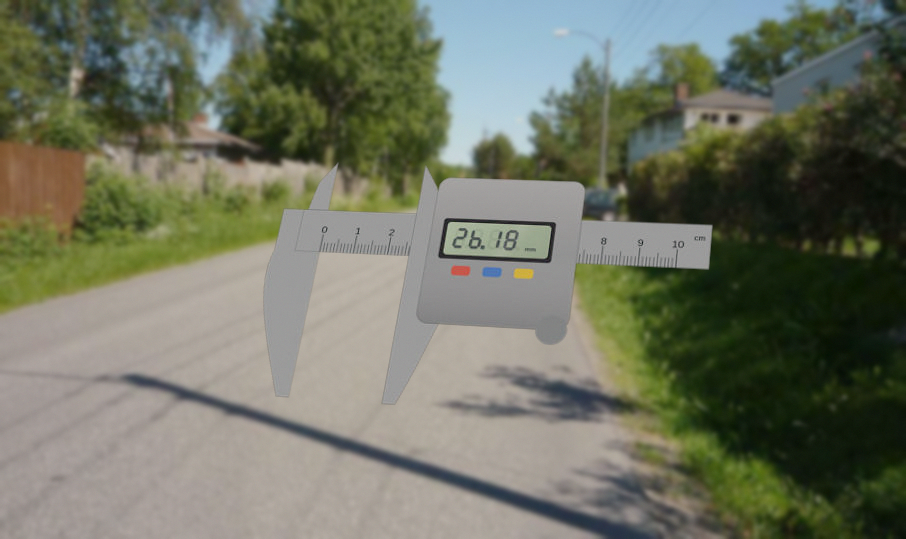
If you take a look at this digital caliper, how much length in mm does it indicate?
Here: 26.18 mm
